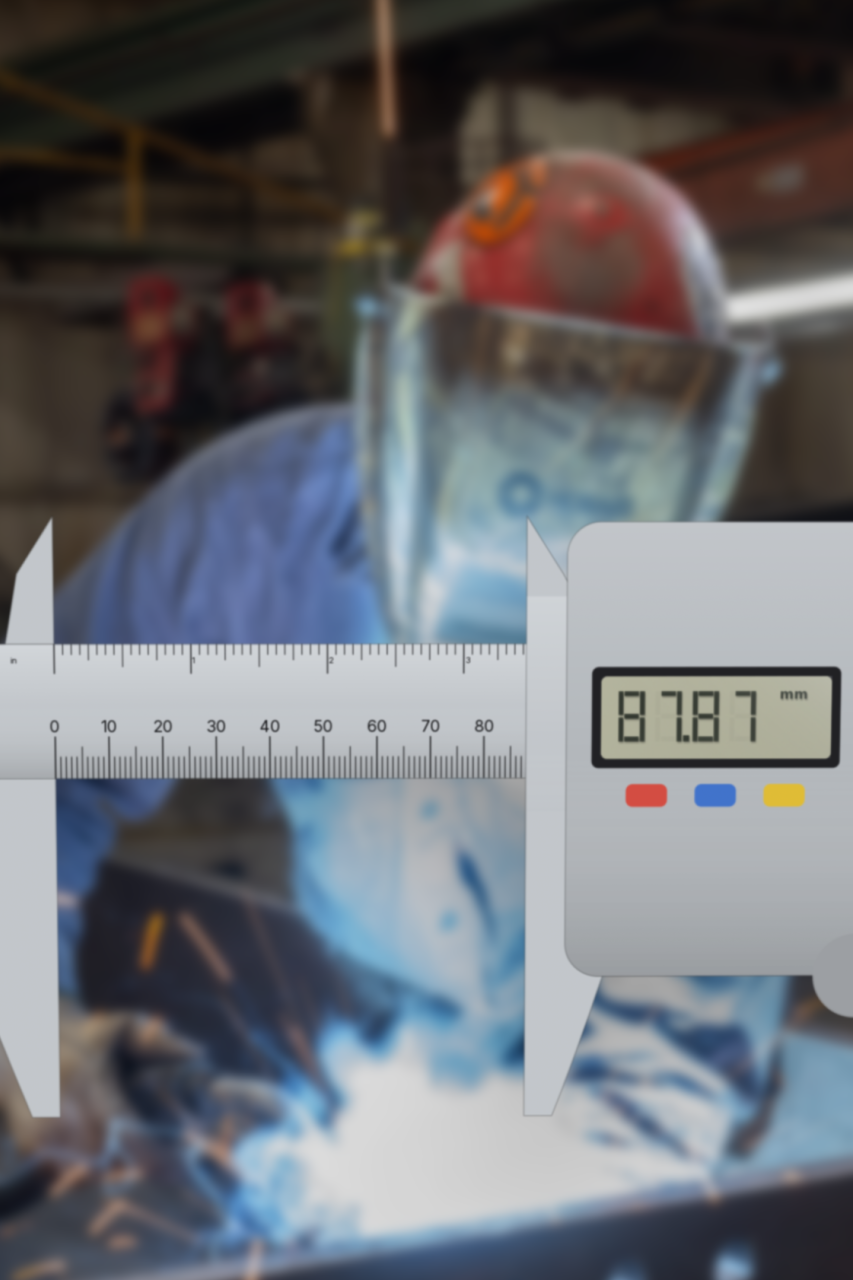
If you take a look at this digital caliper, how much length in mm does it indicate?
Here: 87.87 mm
